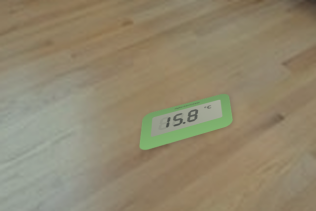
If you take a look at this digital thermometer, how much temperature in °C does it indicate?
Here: 15.8 °C
